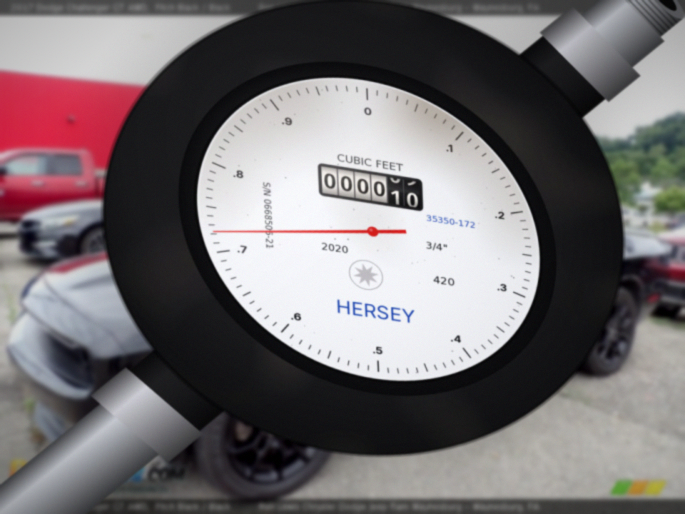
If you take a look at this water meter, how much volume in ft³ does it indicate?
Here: 9.72 ft³
